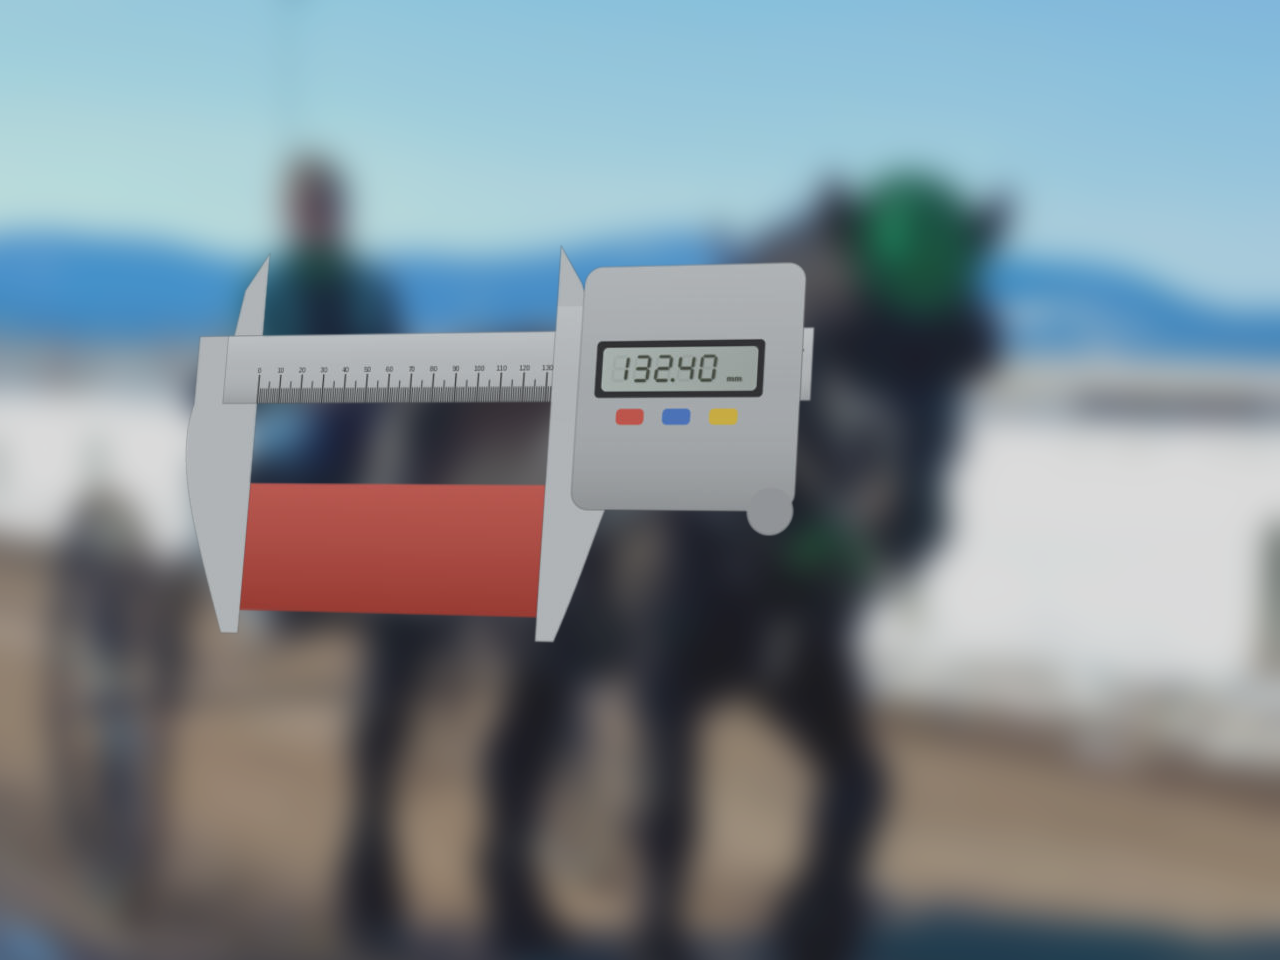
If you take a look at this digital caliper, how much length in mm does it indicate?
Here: 132.40 mm
